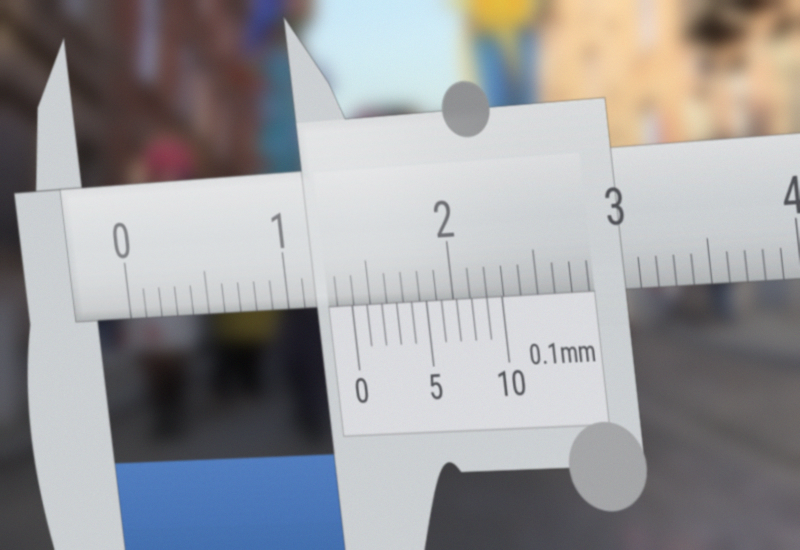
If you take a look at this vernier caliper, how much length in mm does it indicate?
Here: 13.9 mm
